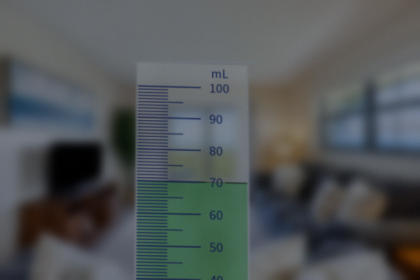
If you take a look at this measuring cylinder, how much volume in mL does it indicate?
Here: 70 mL
